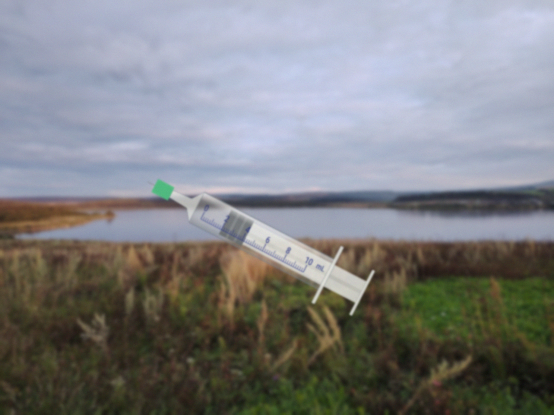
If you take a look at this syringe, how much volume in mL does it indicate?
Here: 2 mL
